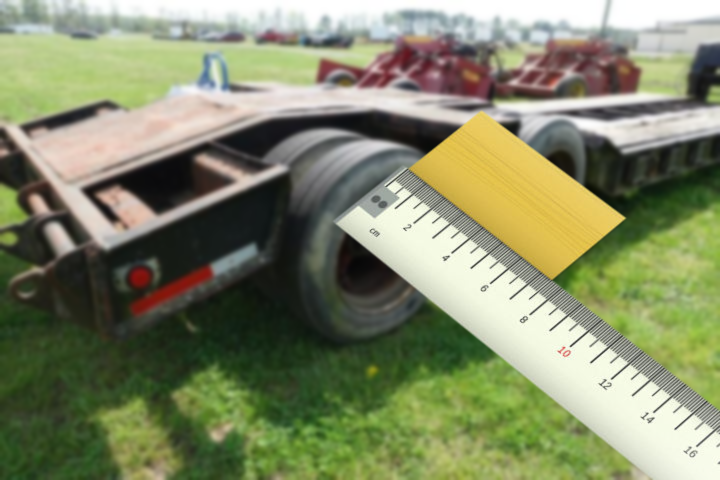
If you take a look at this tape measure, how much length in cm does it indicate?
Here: 7.5 cm
